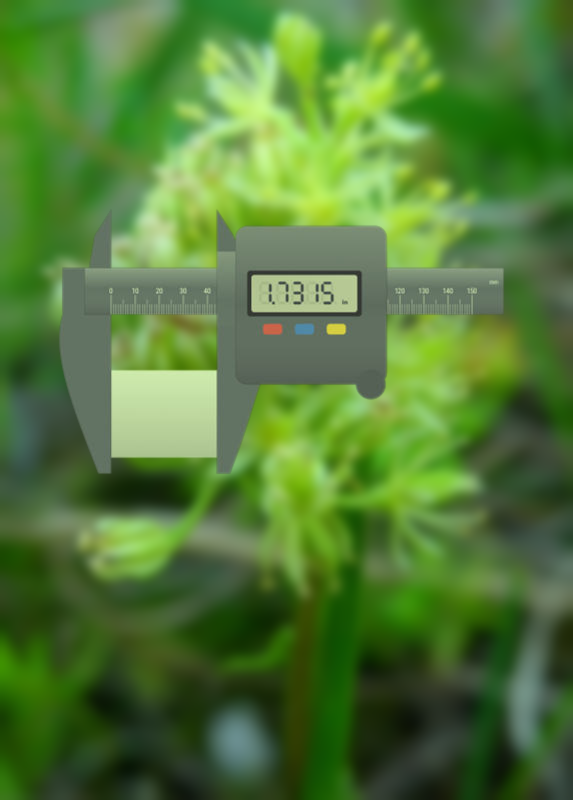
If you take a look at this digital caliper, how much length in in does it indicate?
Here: 1.7315 in
